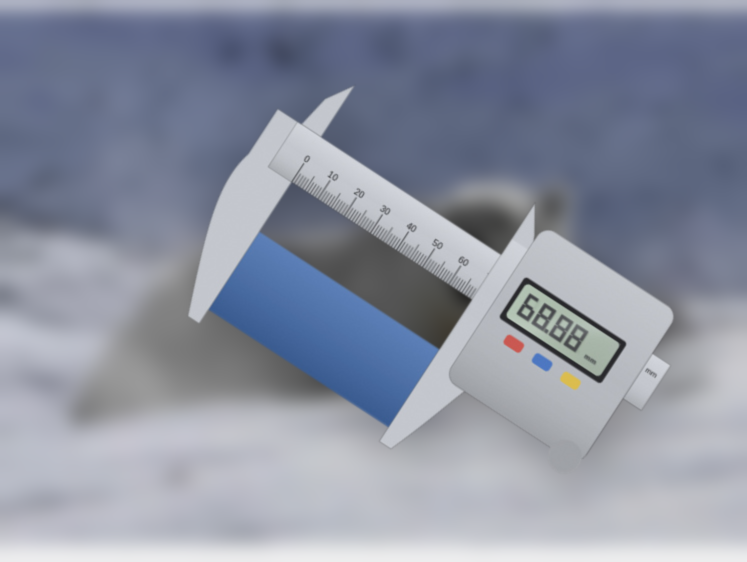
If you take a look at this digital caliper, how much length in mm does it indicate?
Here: 68.88 mm
